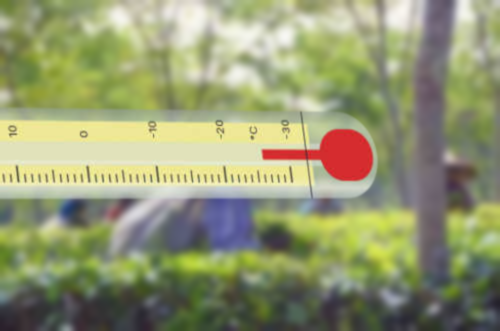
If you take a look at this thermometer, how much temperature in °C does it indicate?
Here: -26 °C
